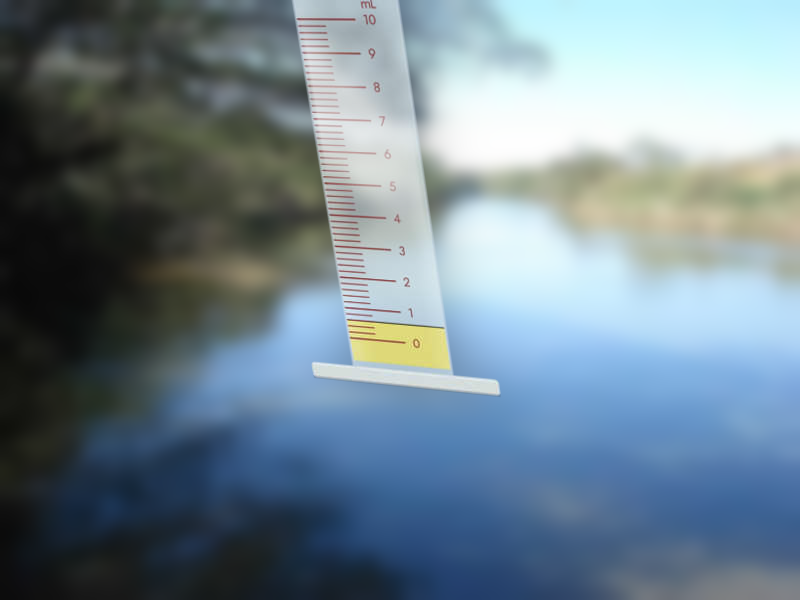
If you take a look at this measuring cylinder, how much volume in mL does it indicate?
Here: 0.6 mL
